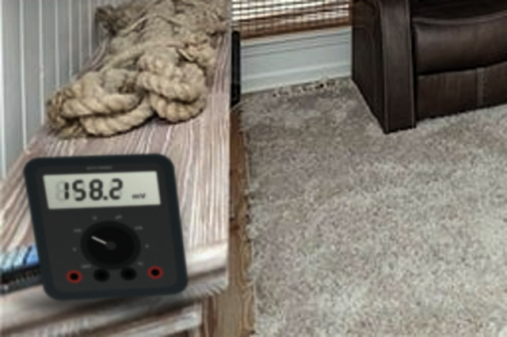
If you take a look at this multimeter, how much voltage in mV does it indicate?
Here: 158.2 mV
